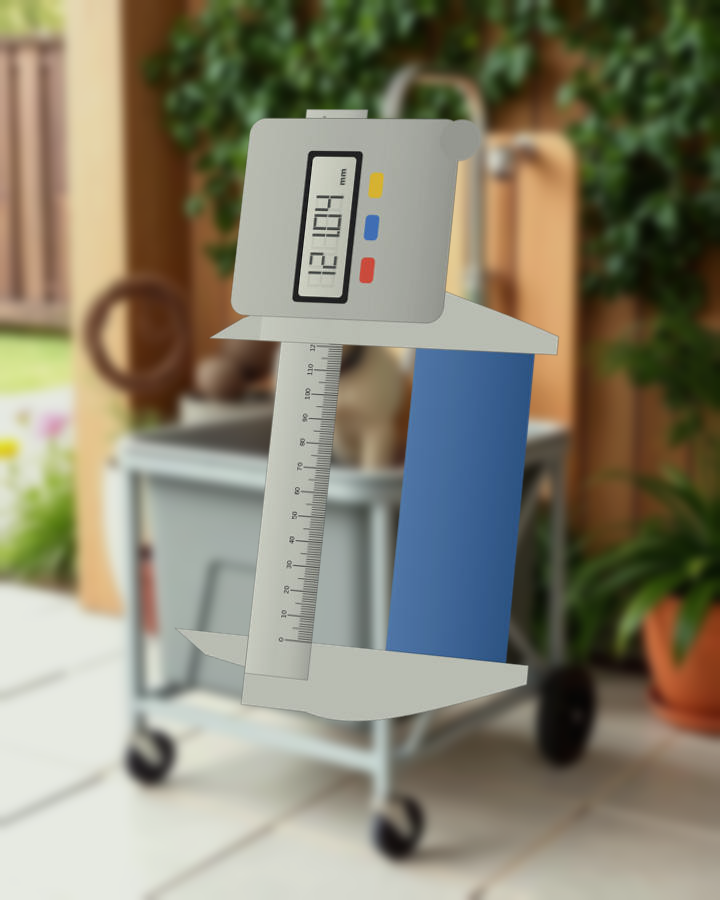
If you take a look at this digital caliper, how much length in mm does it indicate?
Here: 121.04 mm
